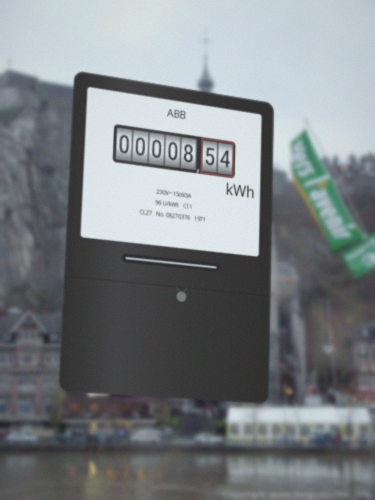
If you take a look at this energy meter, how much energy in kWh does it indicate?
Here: 8.54 kWh
